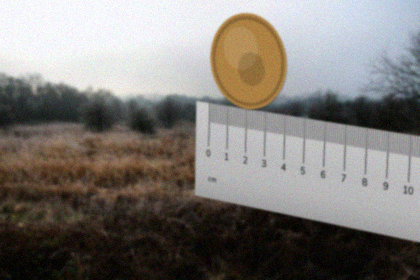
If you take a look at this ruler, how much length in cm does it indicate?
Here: 4 cm
